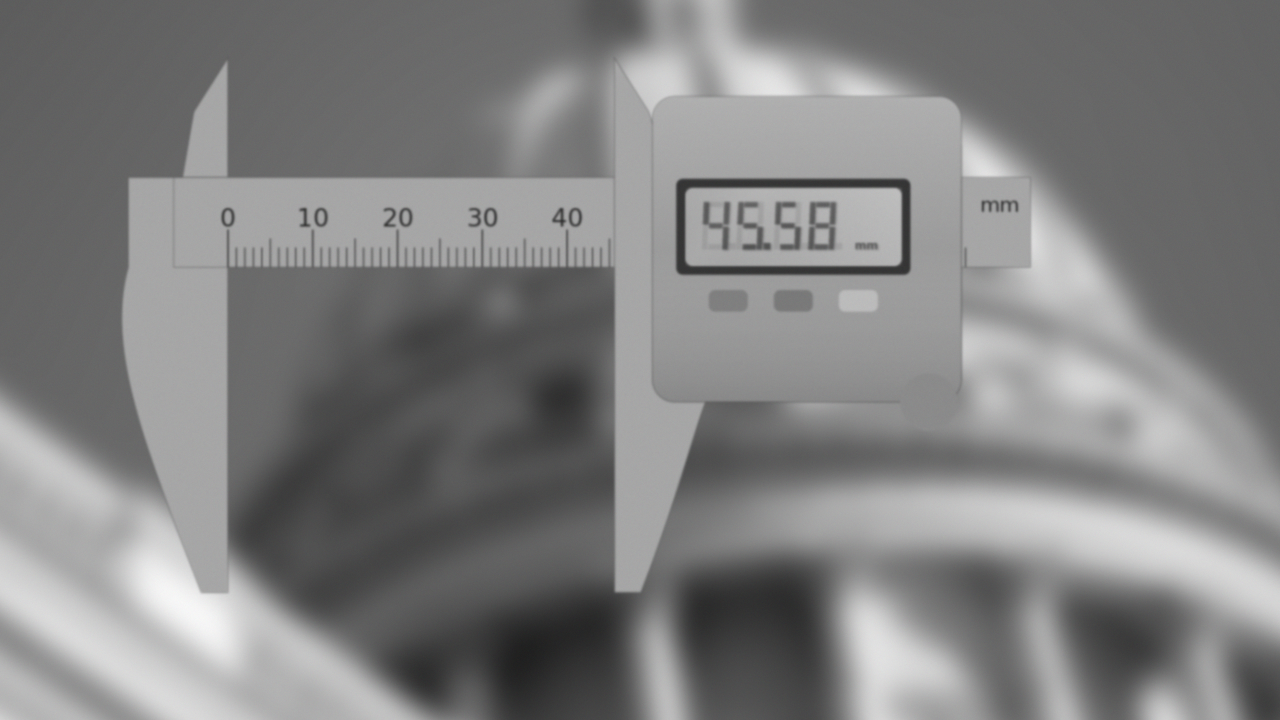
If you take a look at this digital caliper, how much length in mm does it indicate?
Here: 45.58 mm
